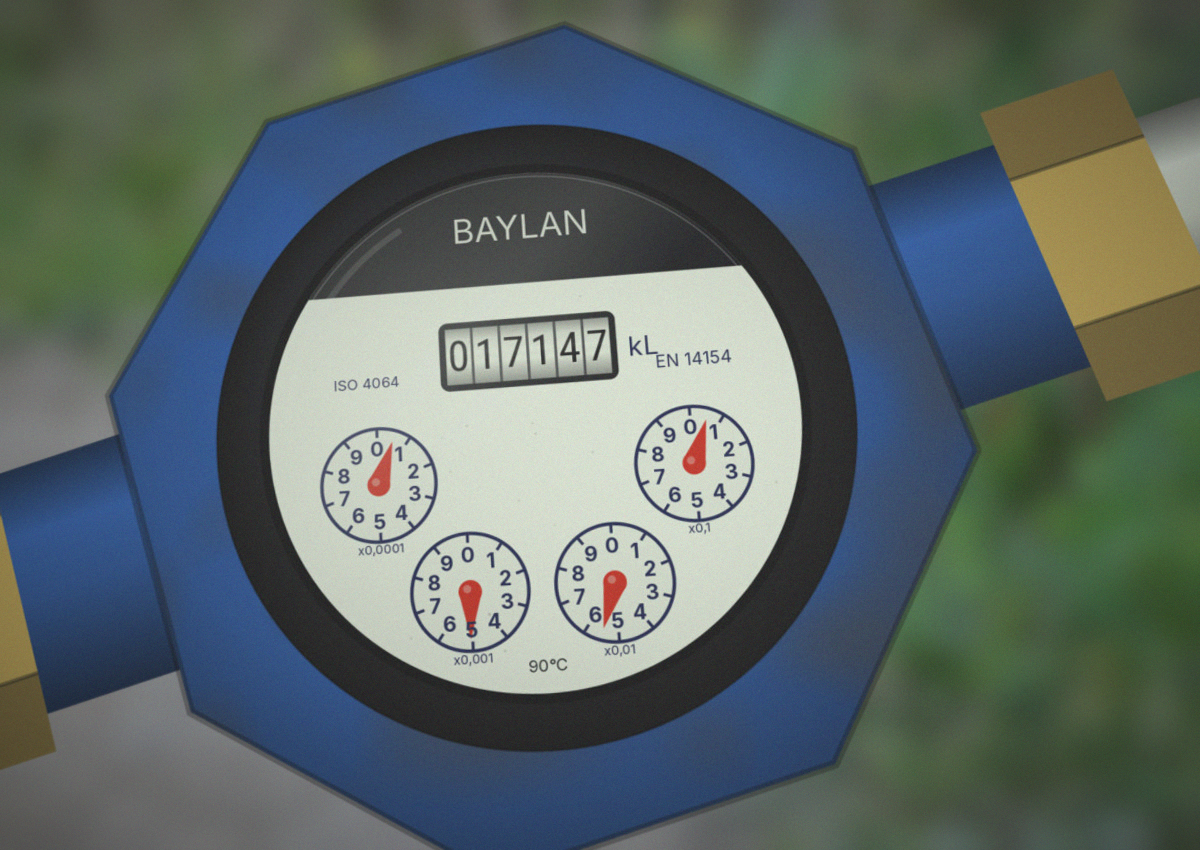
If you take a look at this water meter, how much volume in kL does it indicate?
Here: 17147.0550 kL
